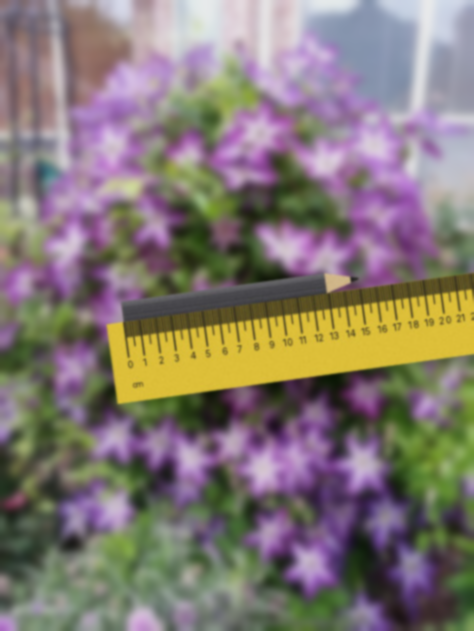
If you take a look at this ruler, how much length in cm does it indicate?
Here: 15 cm
